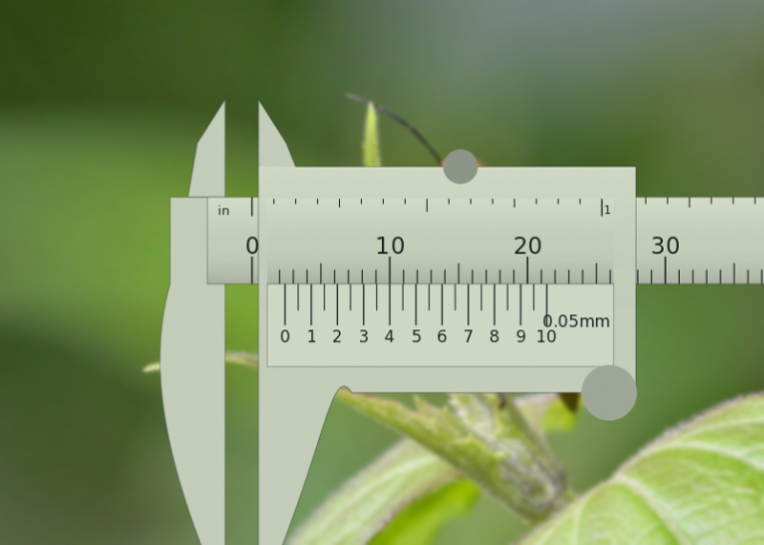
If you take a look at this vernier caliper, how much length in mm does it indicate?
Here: 2.4 mm
